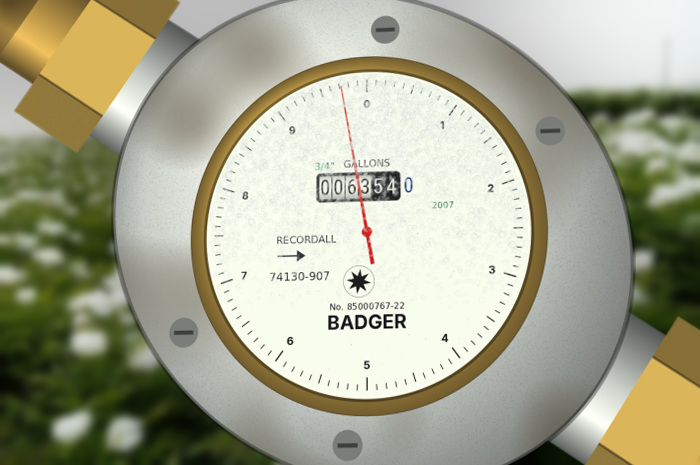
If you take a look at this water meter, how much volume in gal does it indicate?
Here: 63539.7 gal
